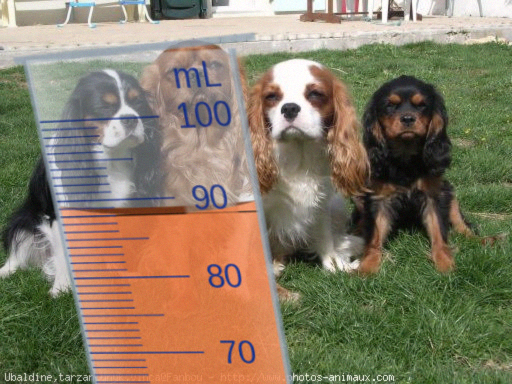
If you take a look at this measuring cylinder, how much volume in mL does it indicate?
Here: 88 mL
